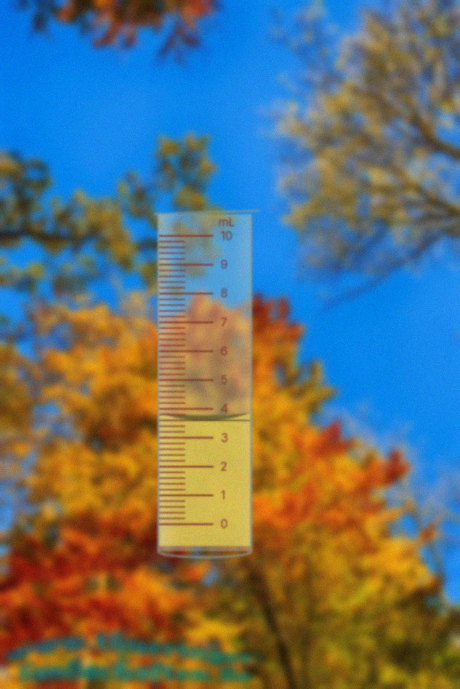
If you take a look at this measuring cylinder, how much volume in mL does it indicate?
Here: 3.6 mL
